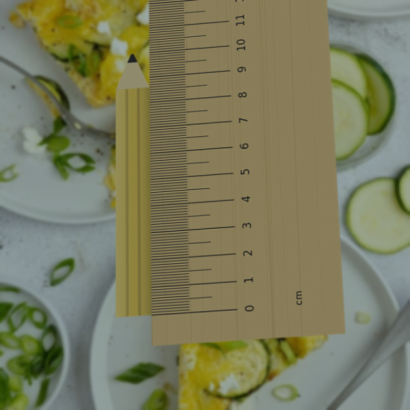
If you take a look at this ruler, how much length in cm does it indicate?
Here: 10 cm
